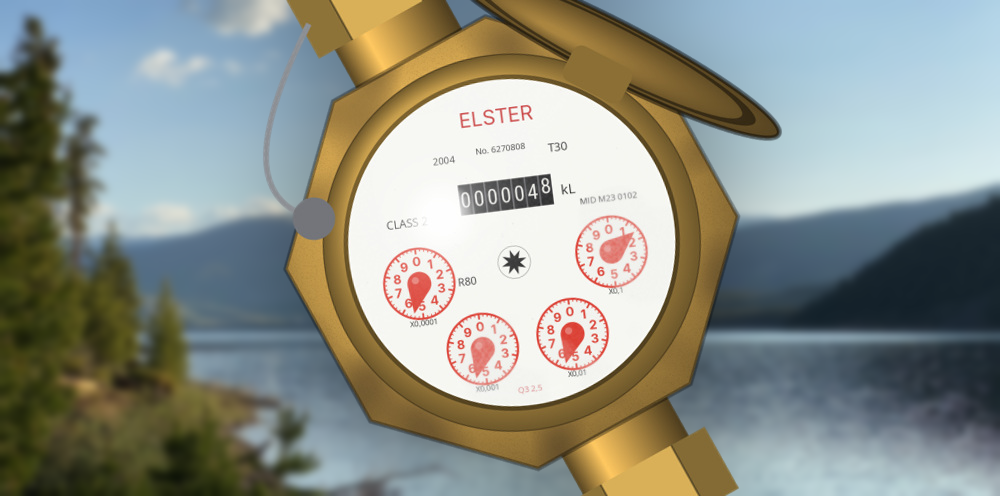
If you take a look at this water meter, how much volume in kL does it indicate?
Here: 48.1555 kL
